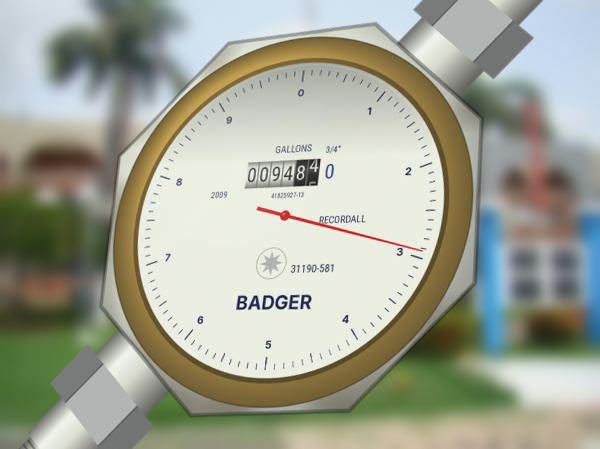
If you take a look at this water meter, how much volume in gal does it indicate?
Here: 94842.9 gal
